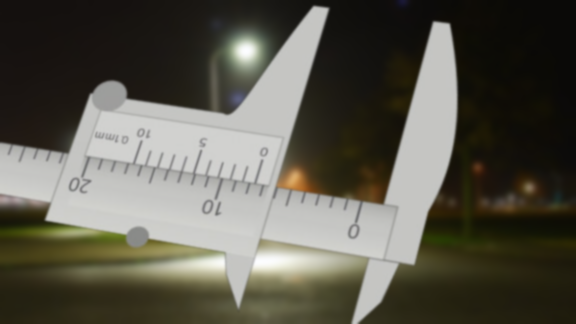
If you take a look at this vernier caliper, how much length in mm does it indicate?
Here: 7.6 mm
